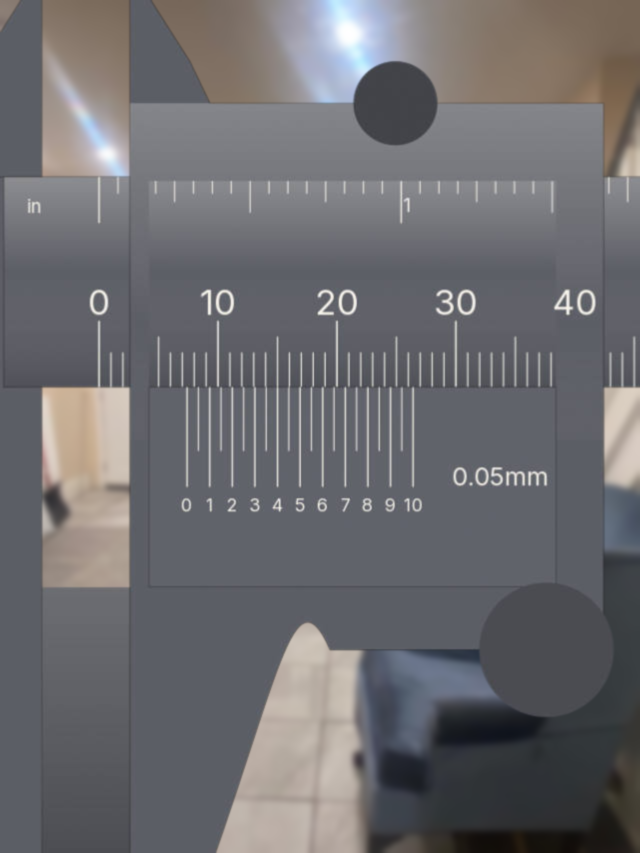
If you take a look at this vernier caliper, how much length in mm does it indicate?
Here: 7.4 mm
